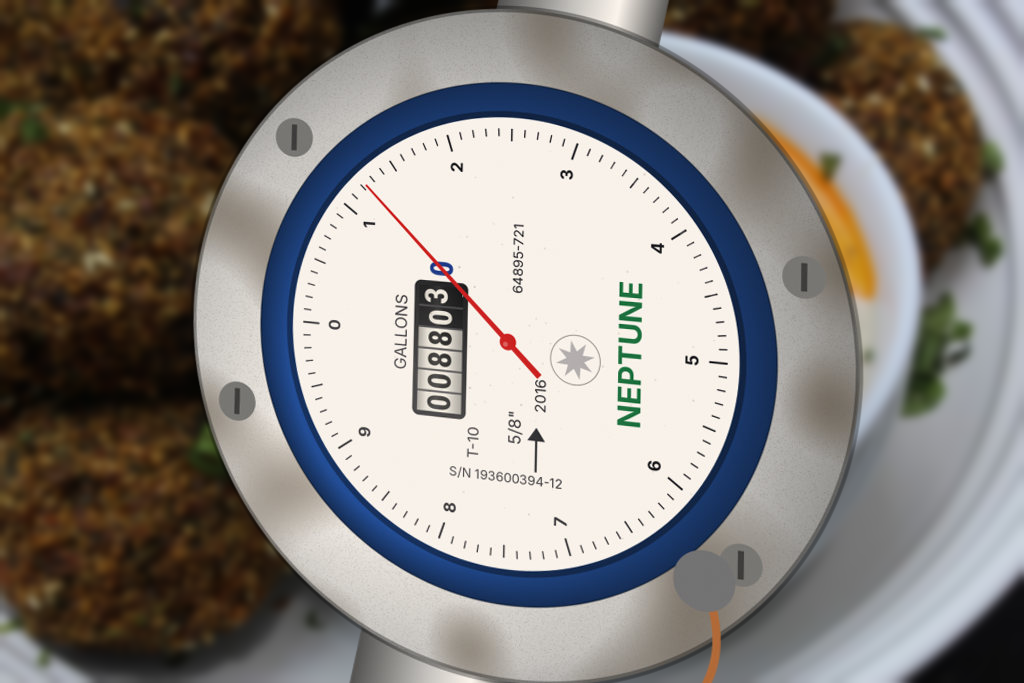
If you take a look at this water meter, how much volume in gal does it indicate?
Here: 88031.2 gal
